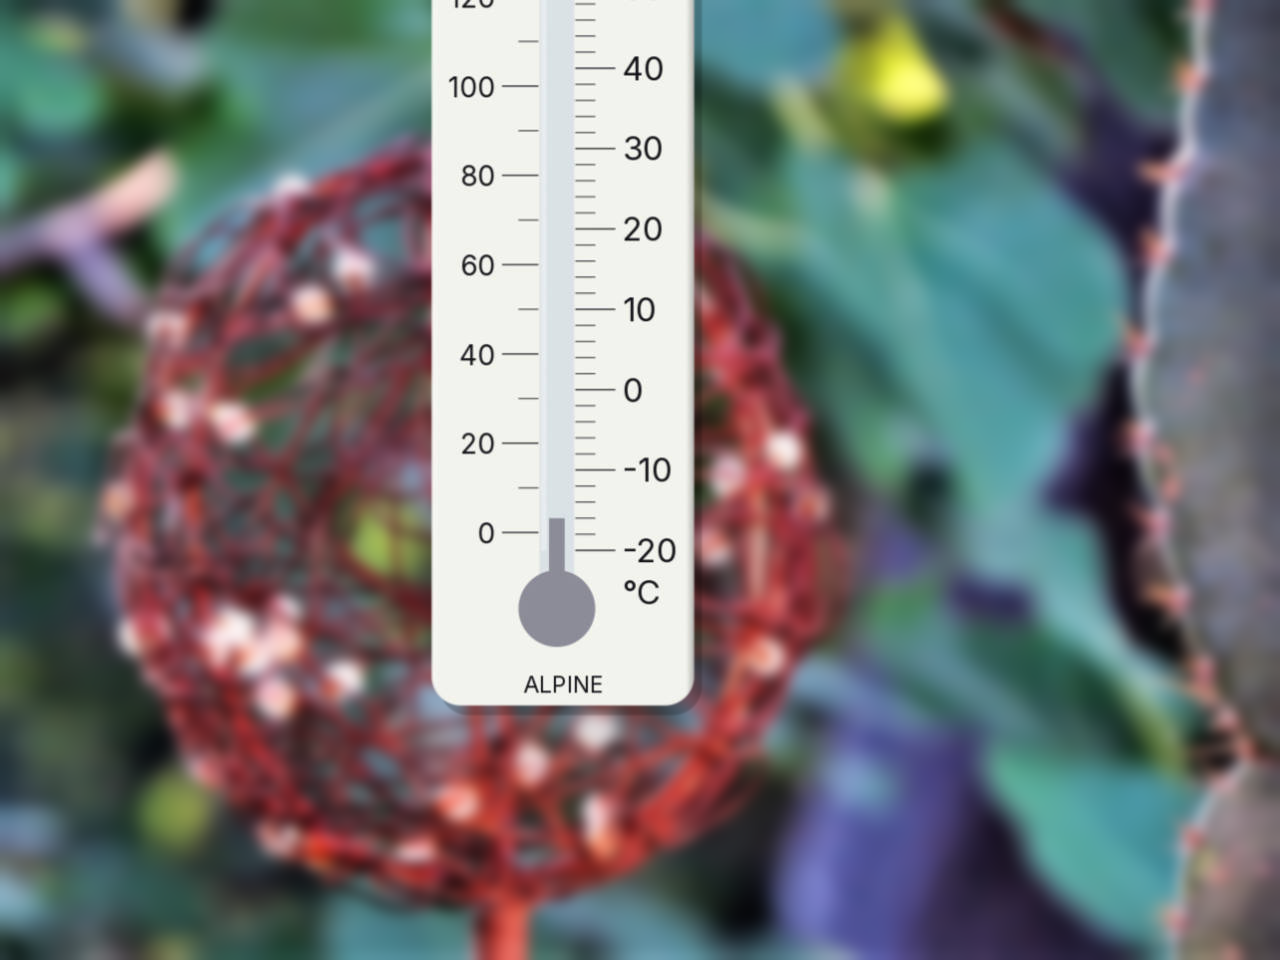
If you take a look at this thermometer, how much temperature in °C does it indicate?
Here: -16 °C
